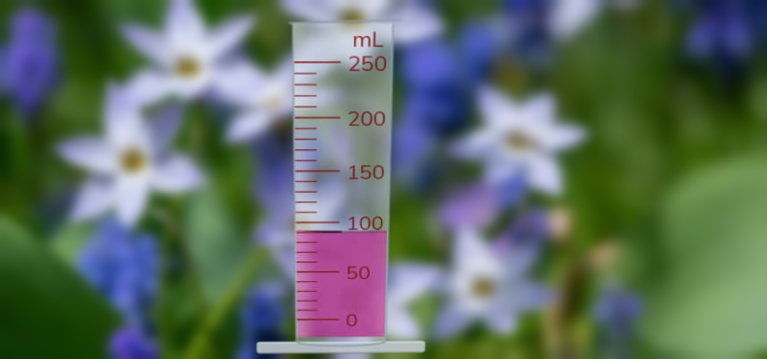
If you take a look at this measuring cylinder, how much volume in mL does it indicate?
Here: 90 mL
